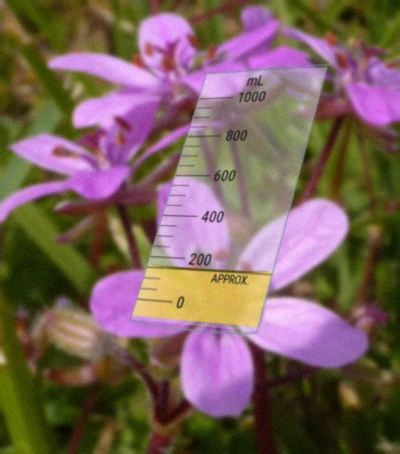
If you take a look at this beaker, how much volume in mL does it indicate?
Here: 150 mL
